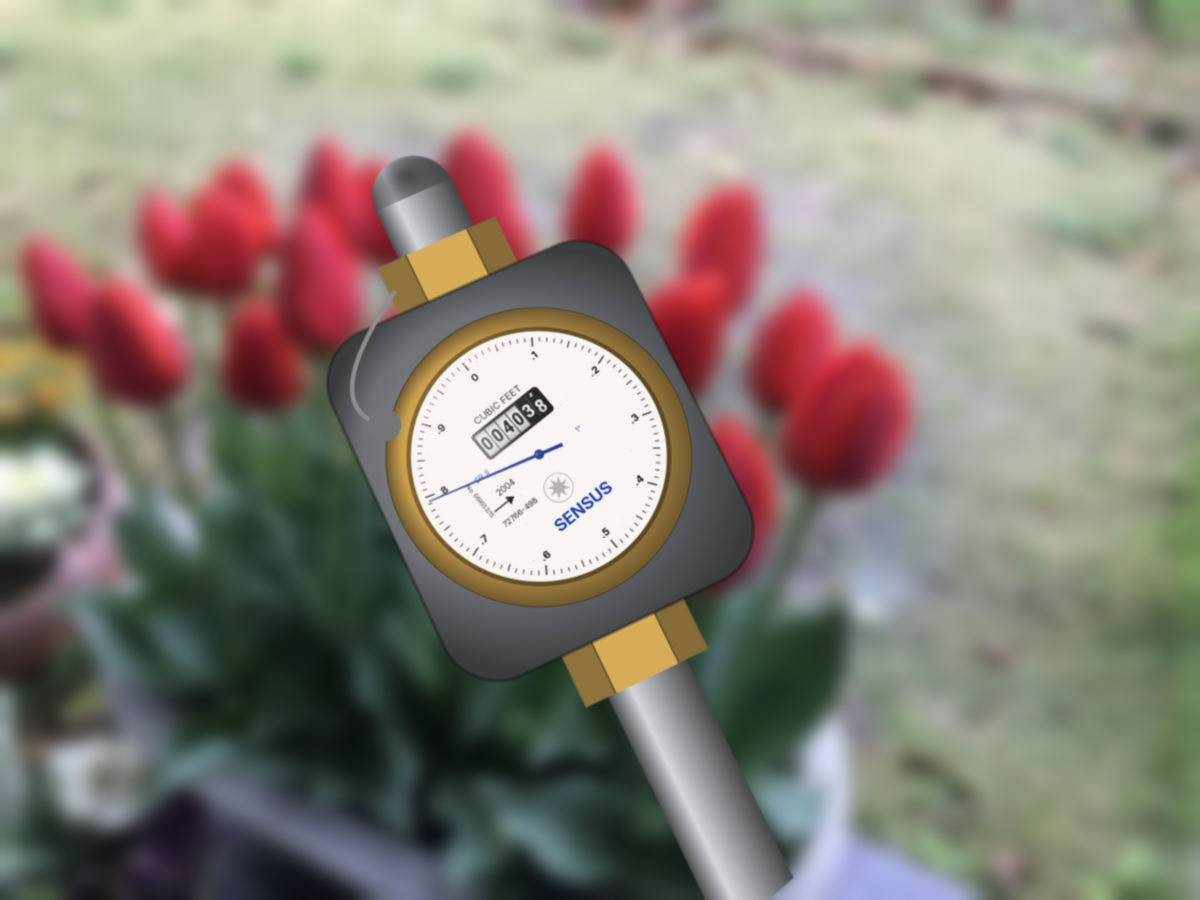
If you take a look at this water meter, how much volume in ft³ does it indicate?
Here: 4037.79 ft³
